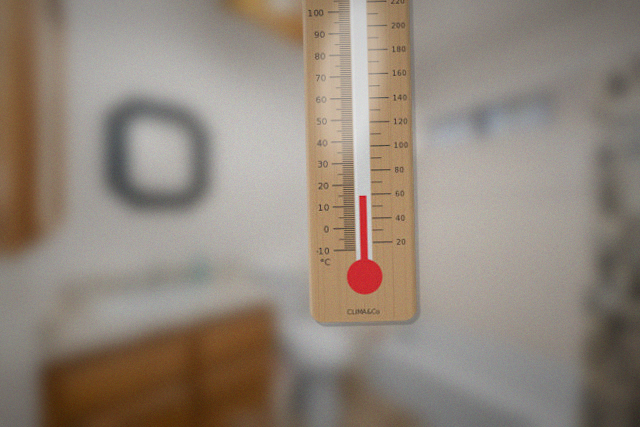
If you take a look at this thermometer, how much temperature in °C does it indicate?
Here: 15 °C
